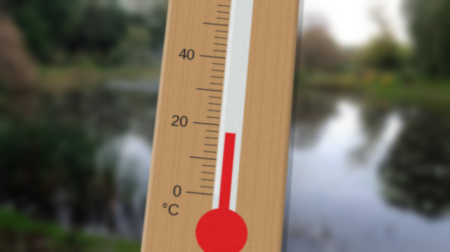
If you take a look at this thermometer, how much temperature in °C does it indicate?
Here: 18 °C
